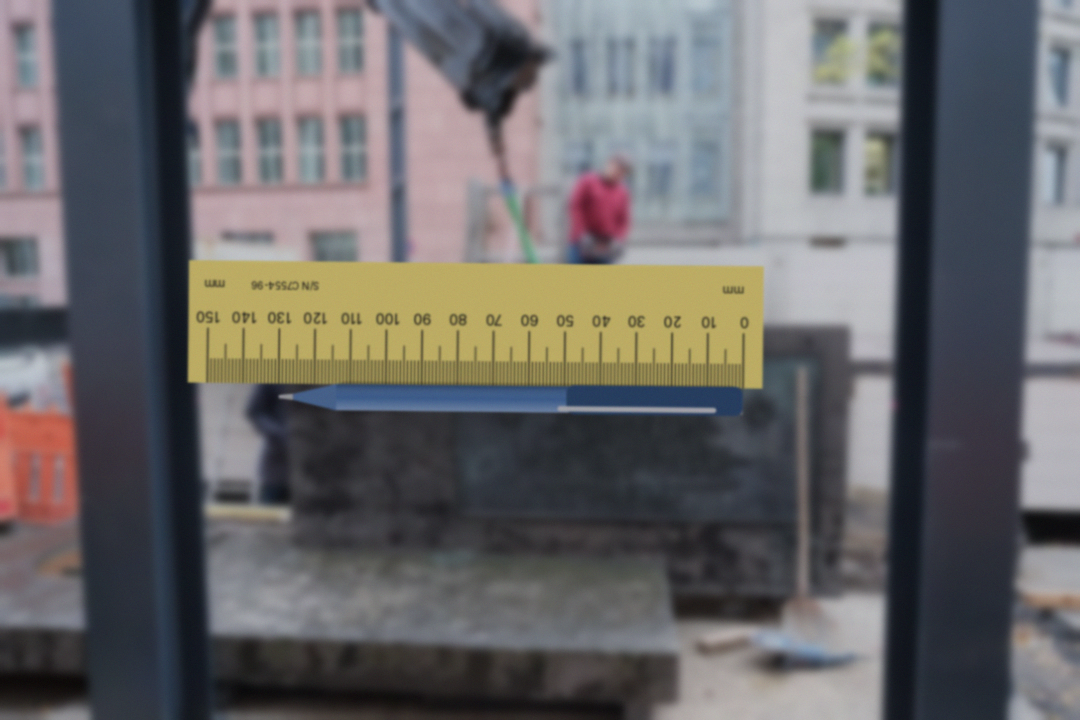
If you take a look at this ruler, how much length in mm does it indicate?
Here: 130 mm
